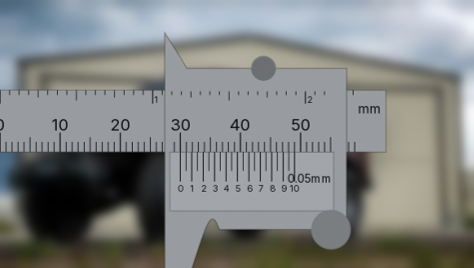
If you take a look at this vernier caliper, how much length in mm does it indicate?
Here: 30.0 mm
